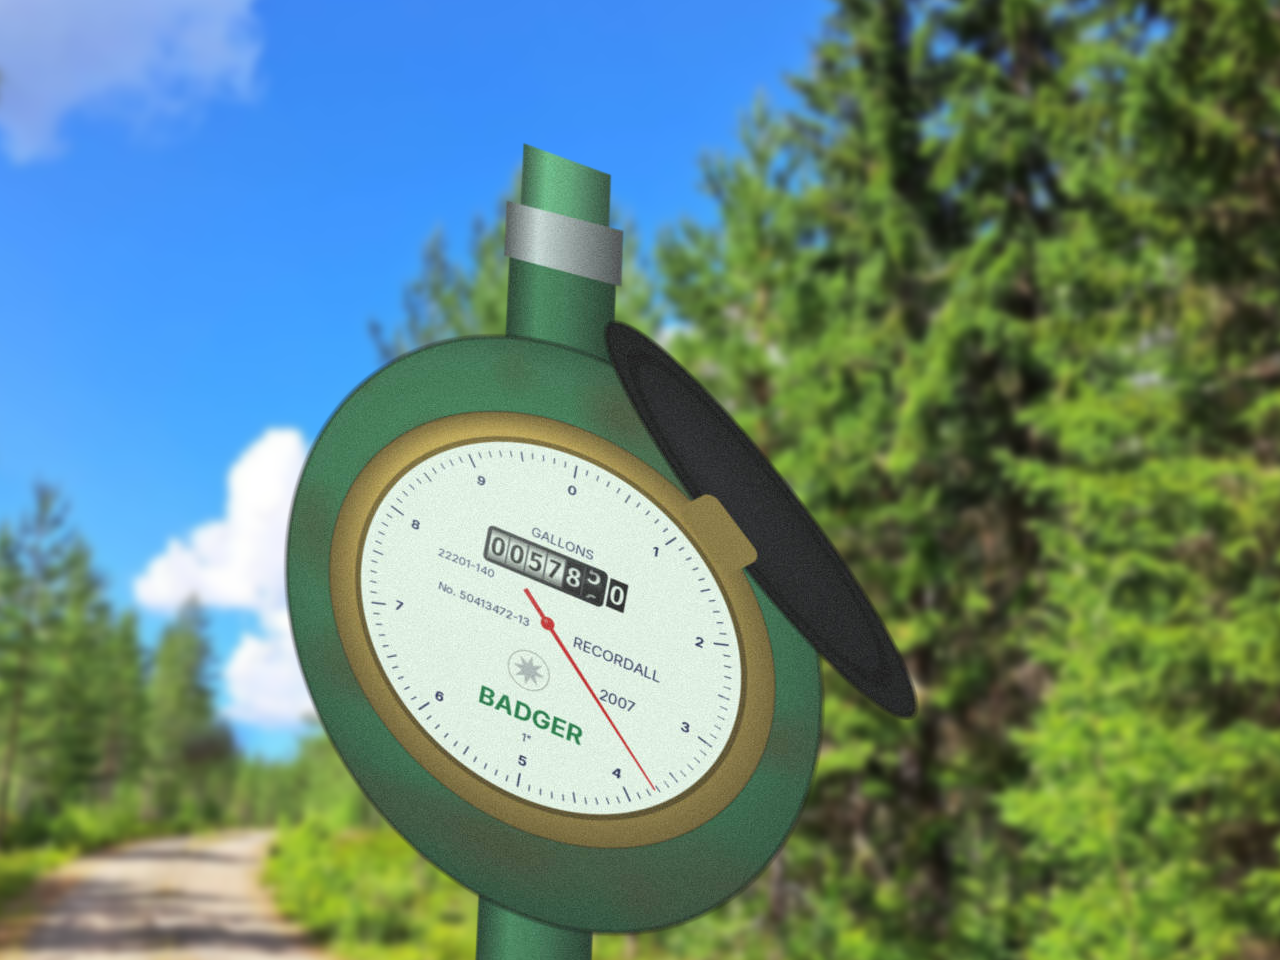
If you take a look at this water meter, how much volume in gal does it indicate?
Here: 57853.7 gal
